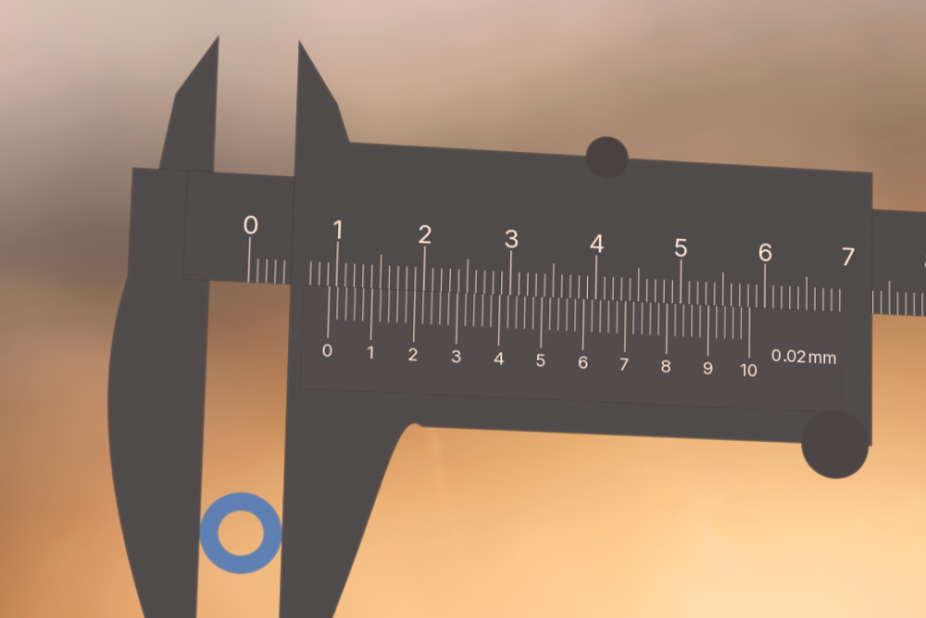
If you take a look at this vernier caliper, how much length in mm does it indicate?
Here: 9.2 mm
